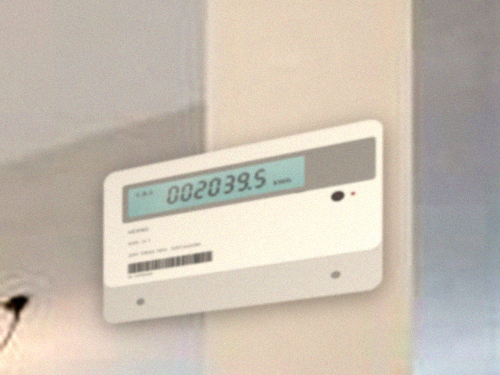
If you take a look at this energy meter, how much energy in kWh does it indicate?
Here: 2039.5 kWh
